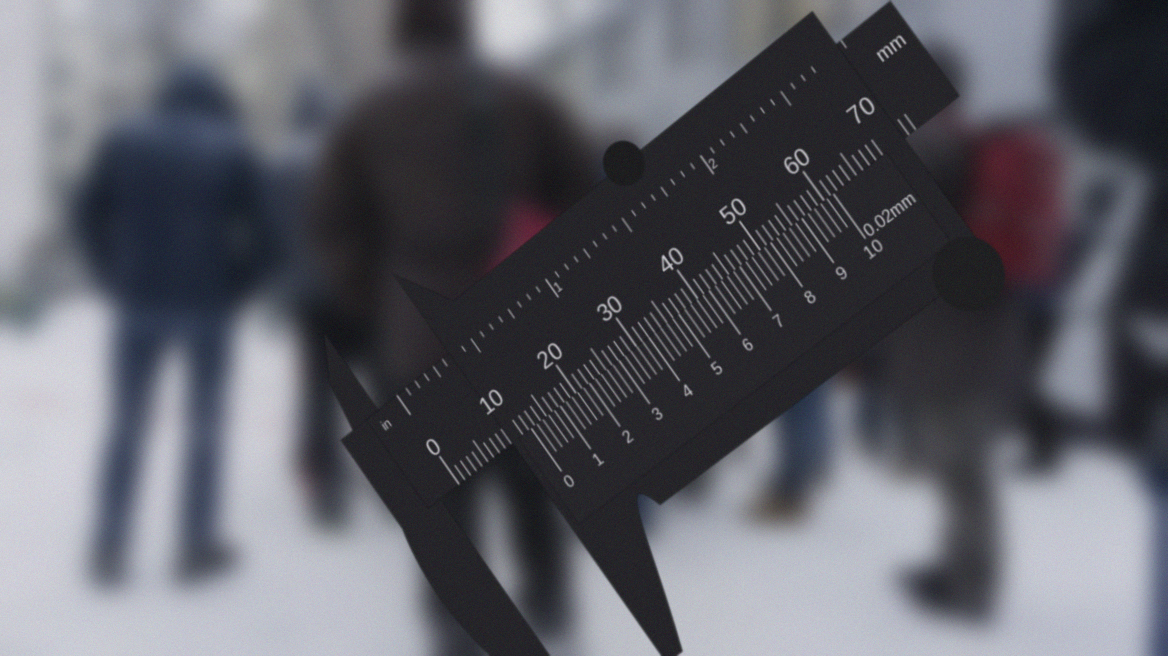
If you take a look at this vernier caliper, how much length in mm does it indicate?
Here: 12.4 mm
